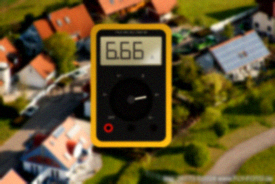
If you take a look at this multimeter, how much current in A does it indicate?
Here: 6.66 A
